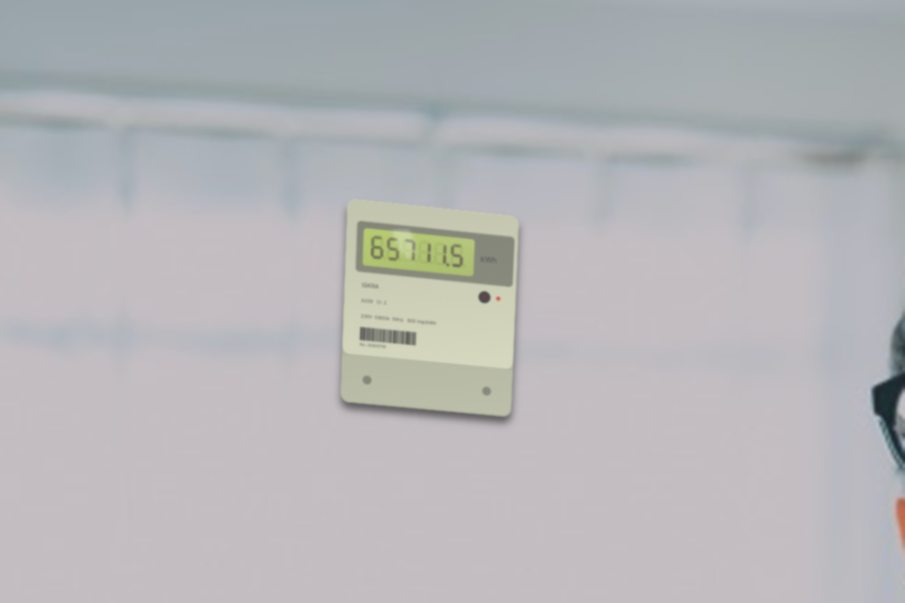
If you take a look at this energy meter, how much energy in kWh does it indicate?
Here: 65711.5 kWh
